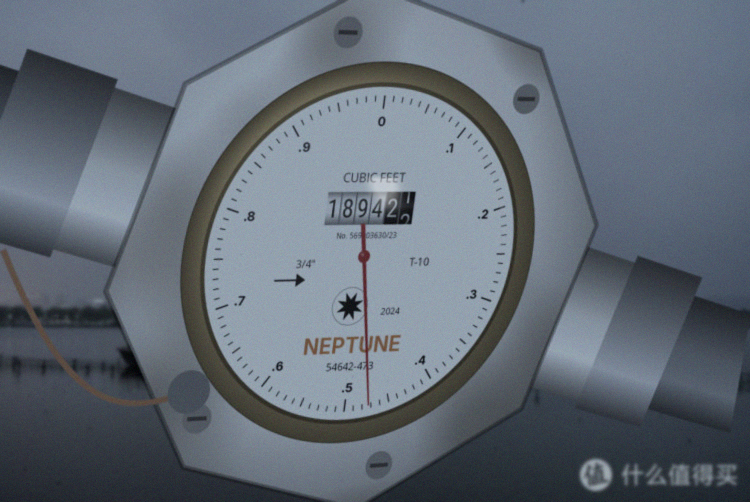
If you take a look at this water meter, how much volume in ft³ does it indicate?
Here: 189421.47 ft³
